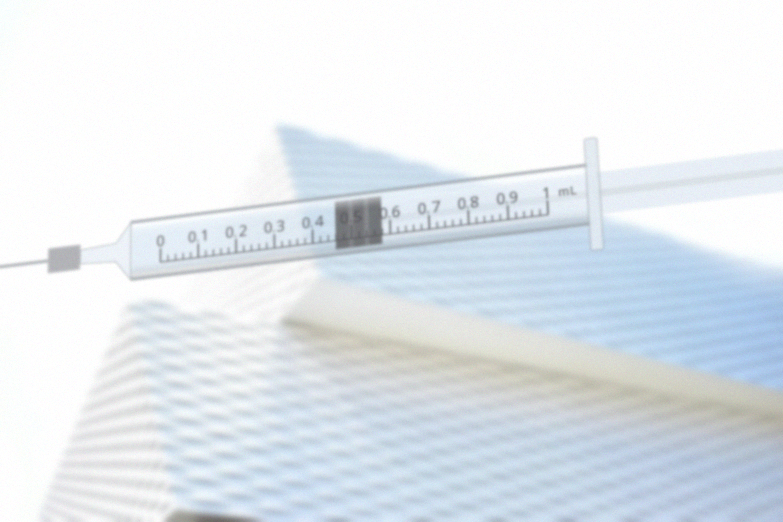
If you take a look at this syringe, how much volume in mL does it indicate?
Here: 0.46 mL
